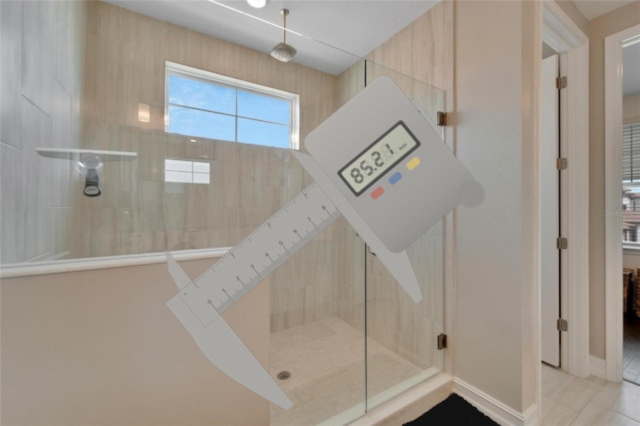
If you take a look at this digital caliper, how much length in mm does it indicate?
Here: 85.21 mm
